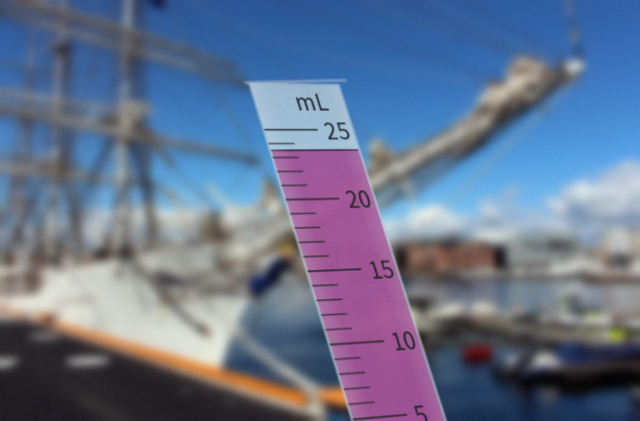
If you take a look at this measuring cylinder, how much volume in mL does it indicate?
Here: 23.5 mL
